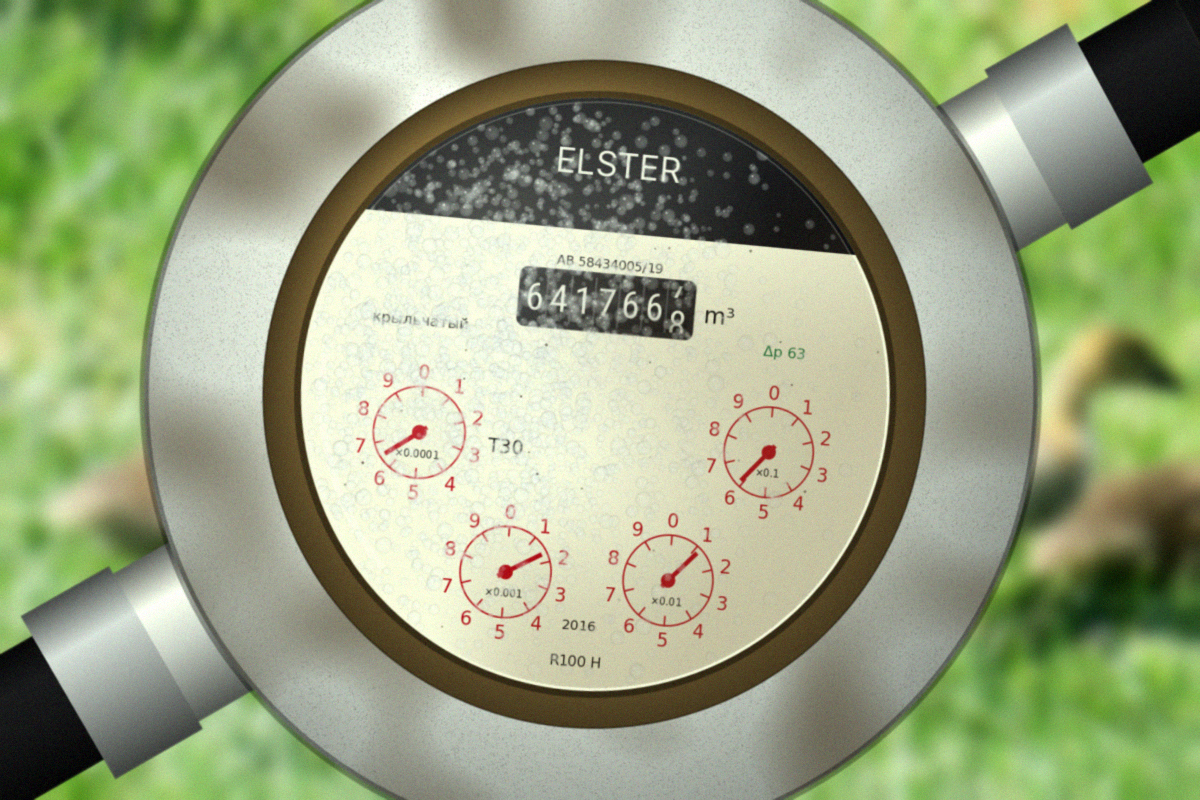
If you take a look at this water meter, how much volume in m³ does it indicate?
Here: 6417667.6116 m³
